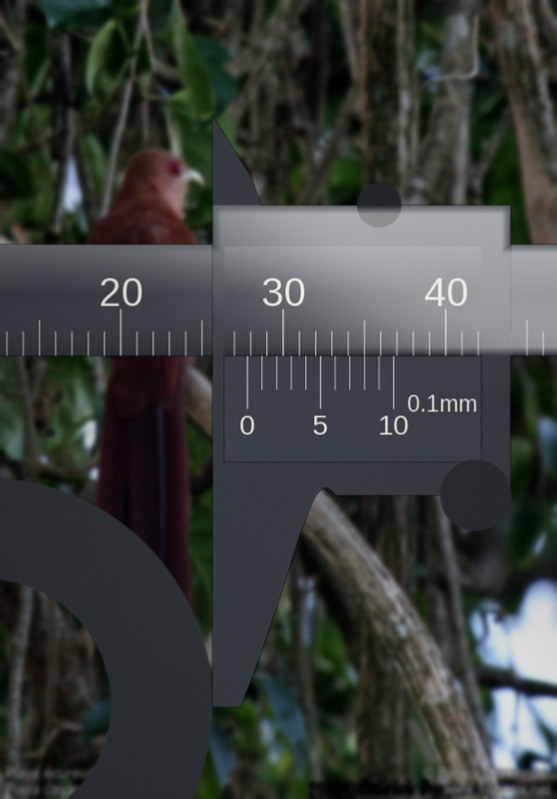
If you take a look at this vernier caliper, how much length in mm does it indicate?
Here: 27.8 mm
